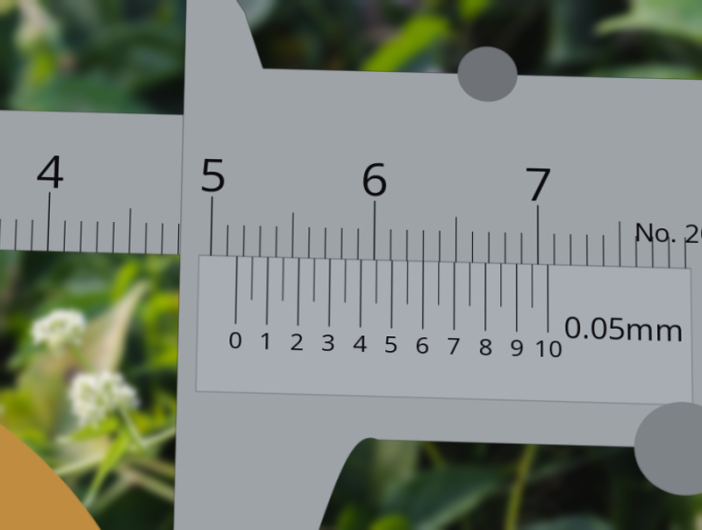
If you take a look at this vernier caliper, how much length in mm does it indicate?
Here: 51.6 mm
